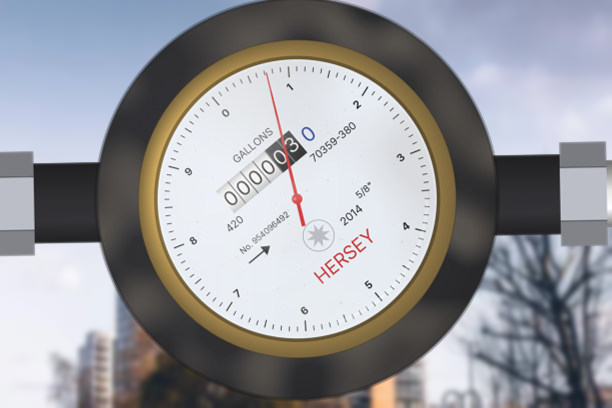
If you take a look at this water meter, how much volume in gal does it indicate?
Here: 30.7 gal
